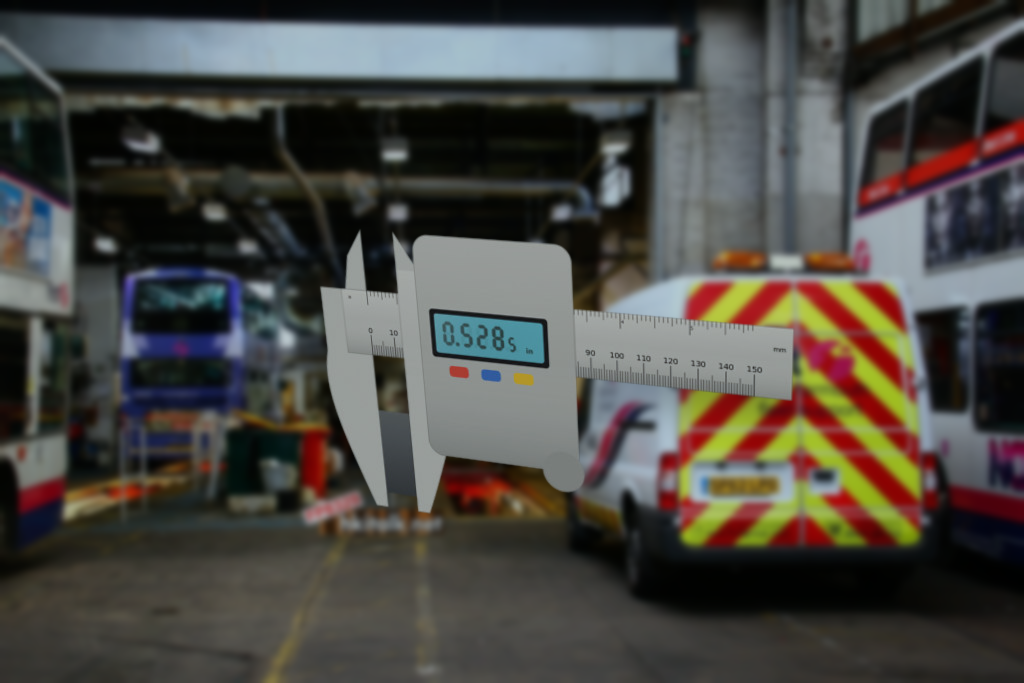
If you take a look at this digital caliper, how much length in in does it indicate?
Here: 0.5285 in
